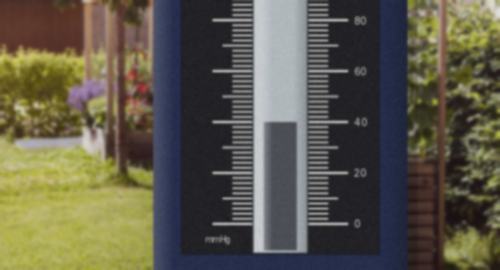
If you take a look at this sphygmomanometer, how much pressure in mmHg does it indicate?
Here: 40 mmHg
